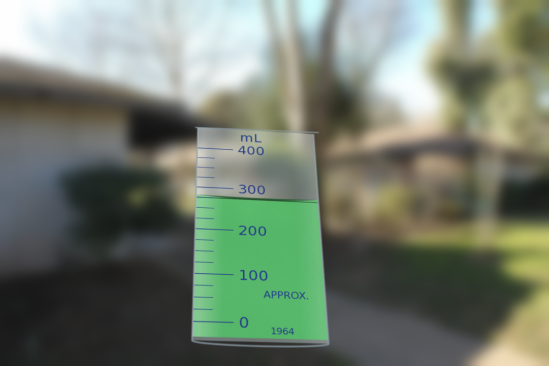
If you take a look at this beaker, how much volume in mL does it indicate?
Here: 275 mL
